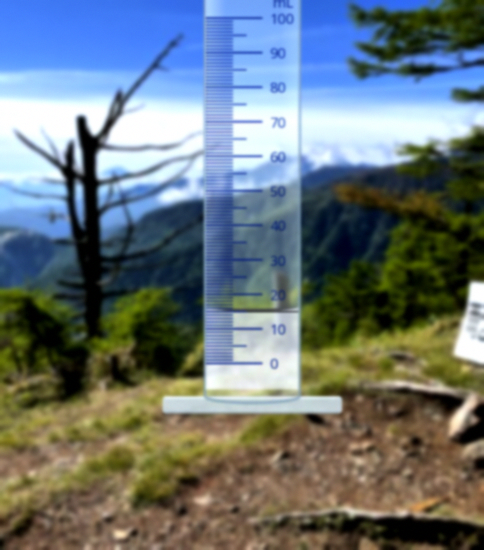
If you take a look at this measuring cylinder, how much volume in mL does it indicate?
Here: 15 mL
